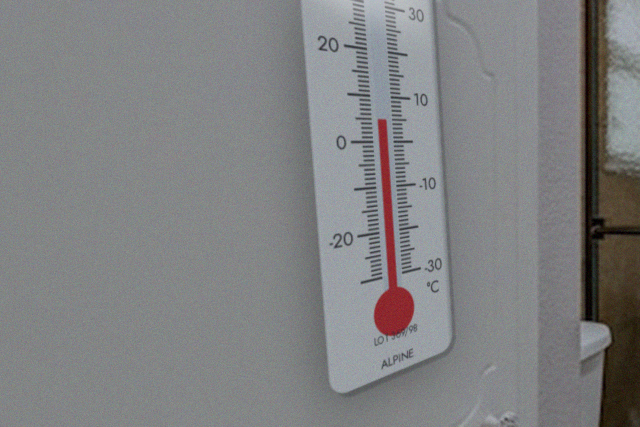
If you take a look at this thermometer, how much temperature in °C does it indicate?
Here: 5 °C
